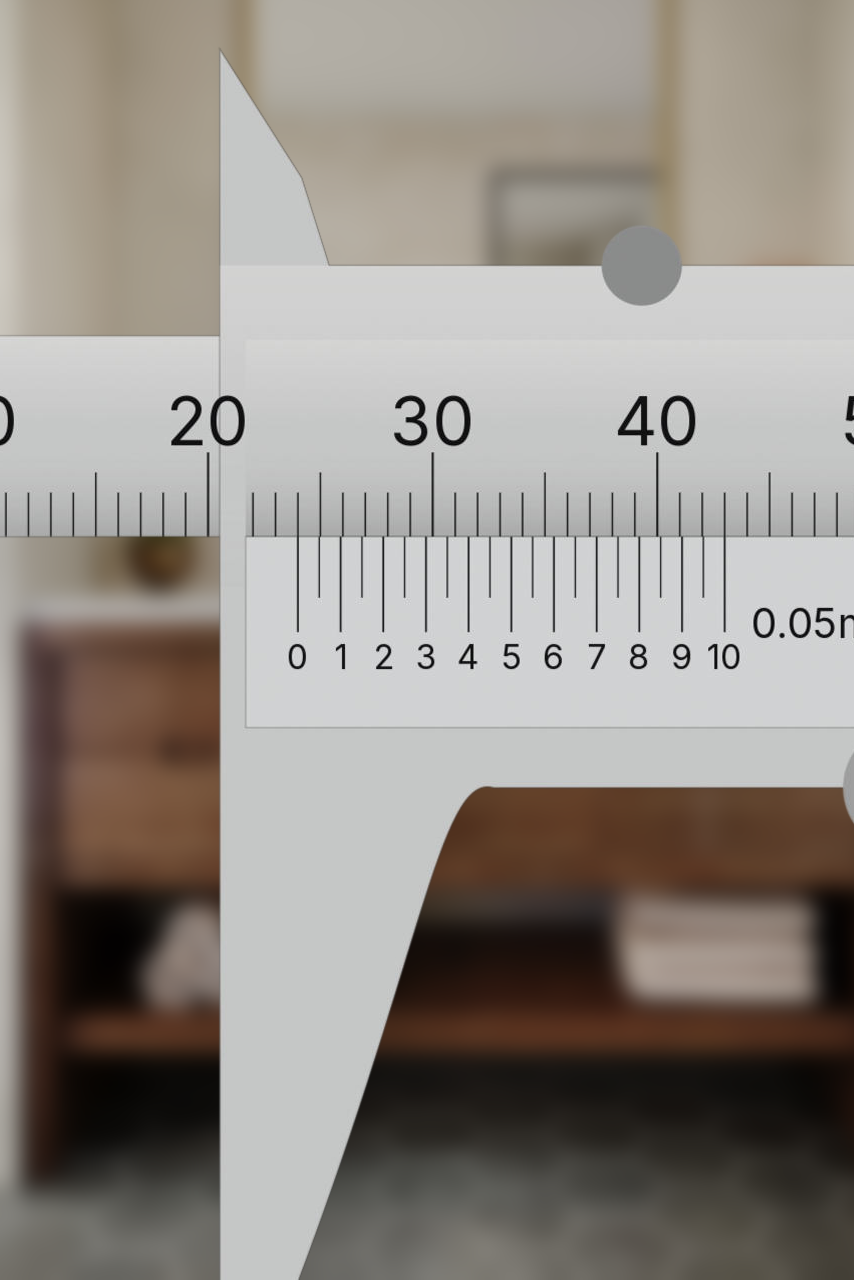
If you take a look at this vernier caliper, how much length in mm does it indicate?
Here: 24.0 mm
